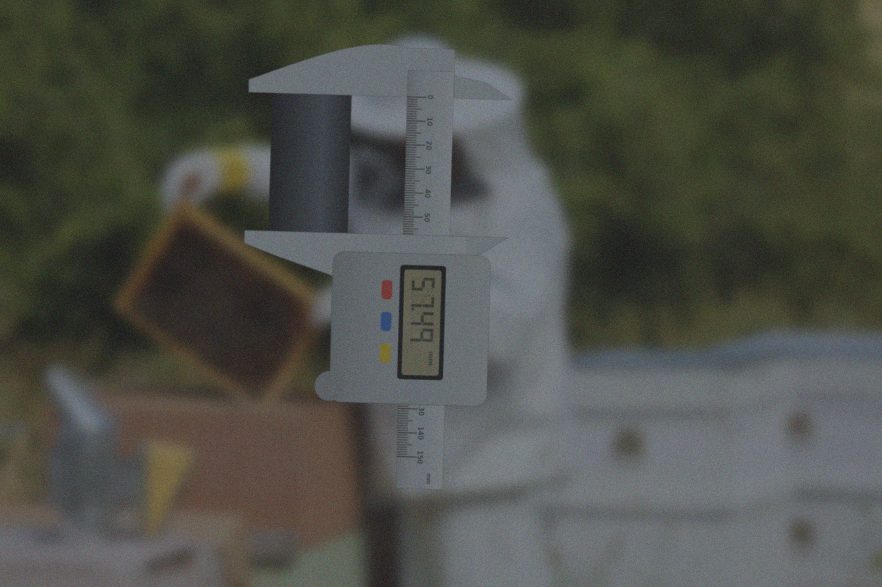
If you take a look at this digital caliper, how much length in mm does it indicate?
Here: 57.49 mm
